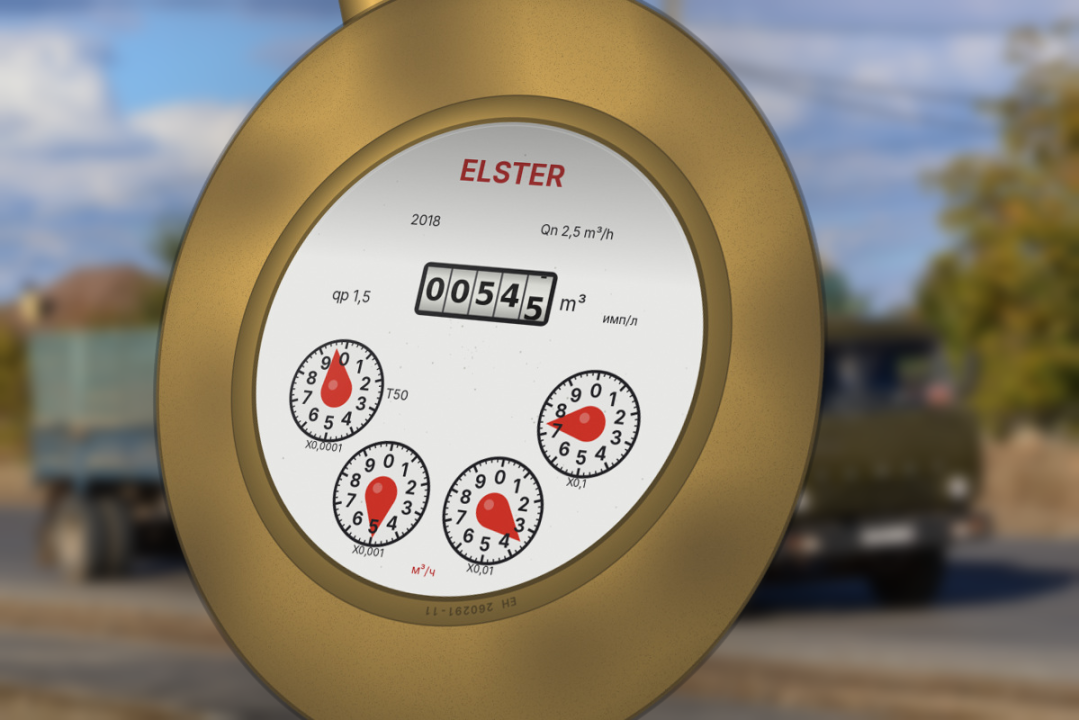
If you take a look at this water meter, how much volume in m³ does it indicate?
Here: 544.7349 m³
